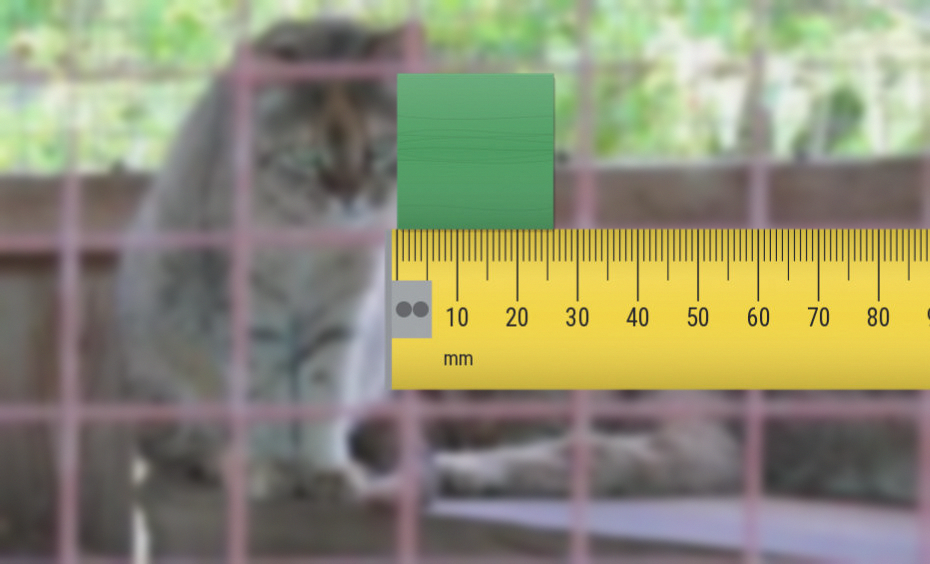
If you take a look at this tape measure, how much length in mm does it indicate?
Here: 26 mm
